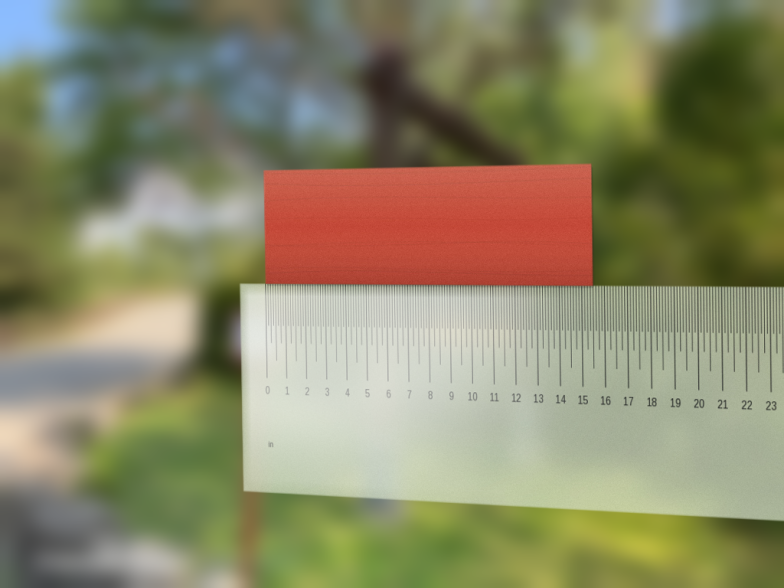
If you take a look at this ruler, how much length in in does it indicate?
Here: 15.5 in
